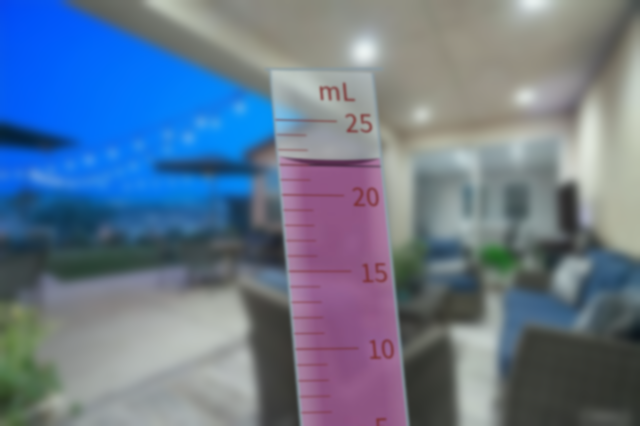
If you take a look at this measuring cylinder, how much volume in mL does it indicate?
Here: 22 mL
